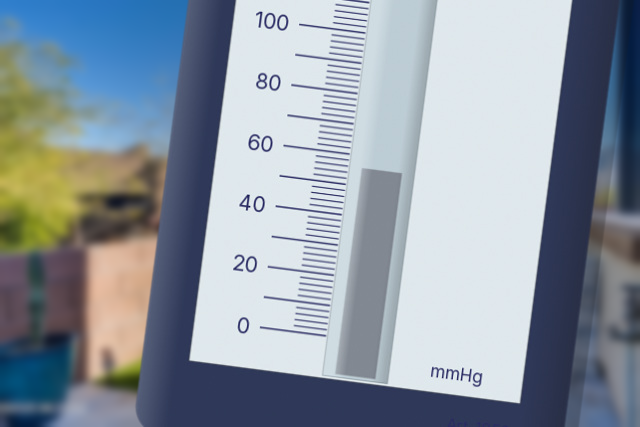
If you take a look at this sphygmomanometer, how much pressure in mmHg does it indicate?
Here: 56 mmHg
